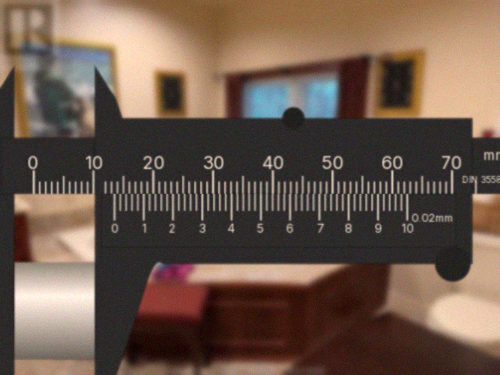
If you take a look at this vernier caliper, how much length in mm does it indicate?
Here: 13.5 mm
